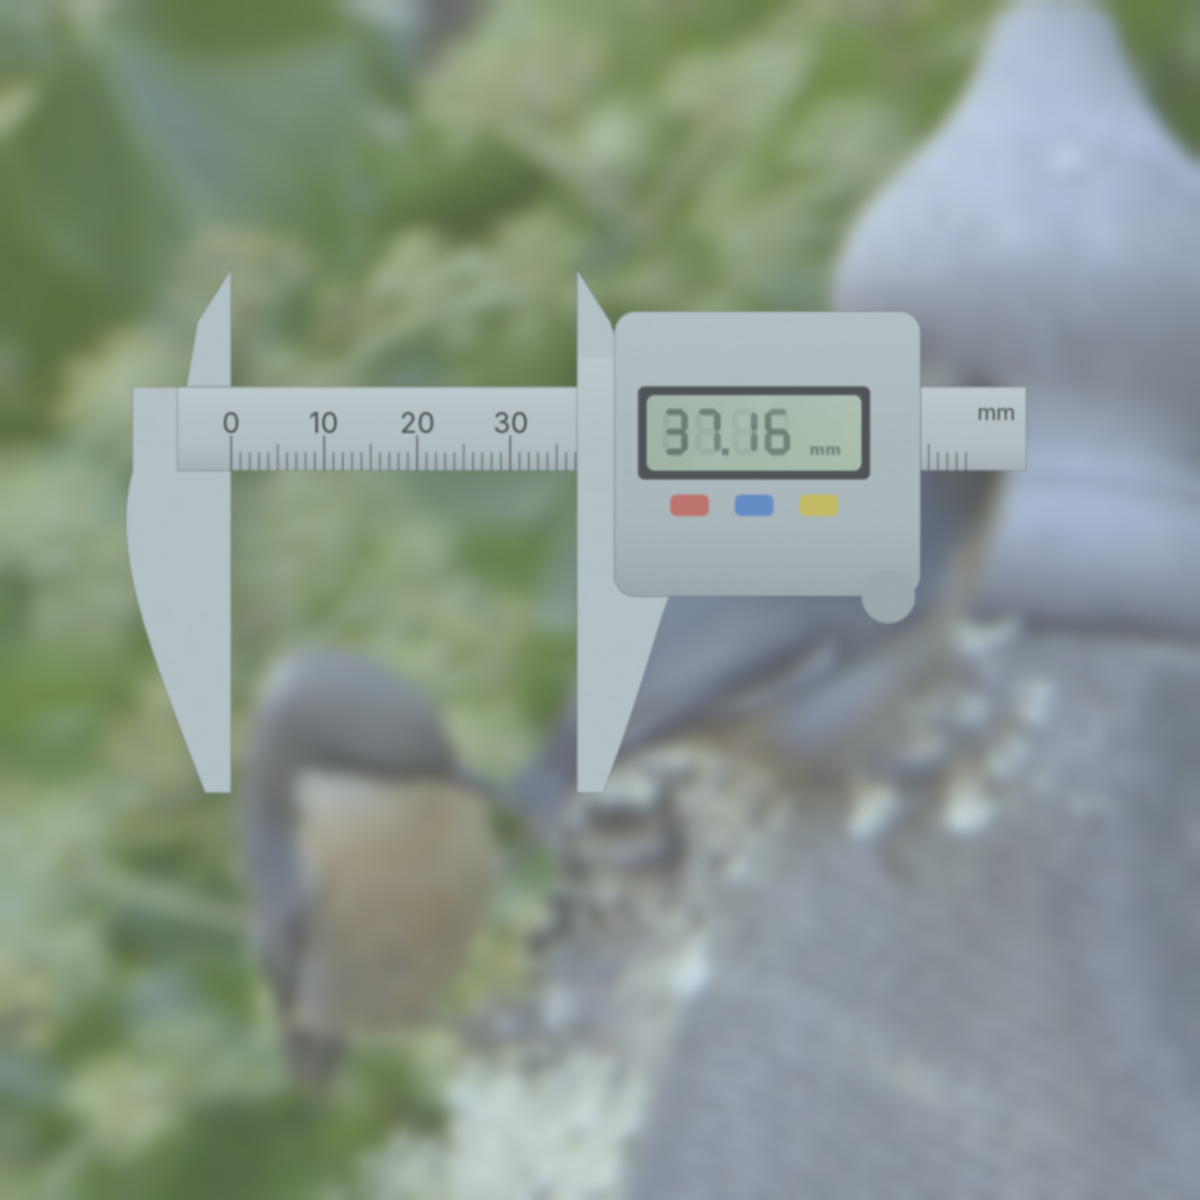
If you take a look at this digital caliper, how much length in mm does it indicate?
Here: 37.16 mm
